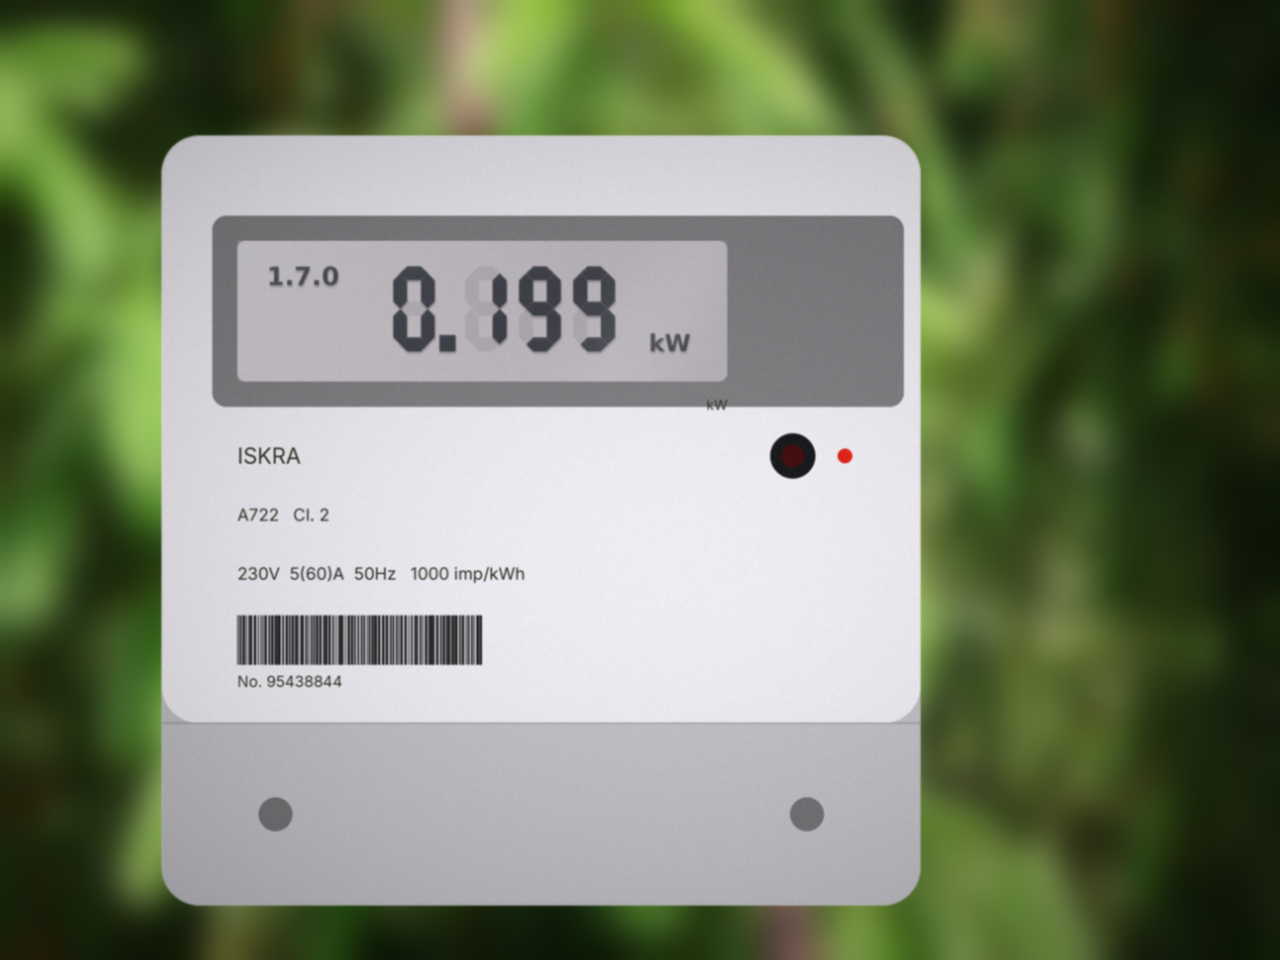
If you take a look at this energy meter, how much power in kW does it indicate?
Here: 0.199 kW
